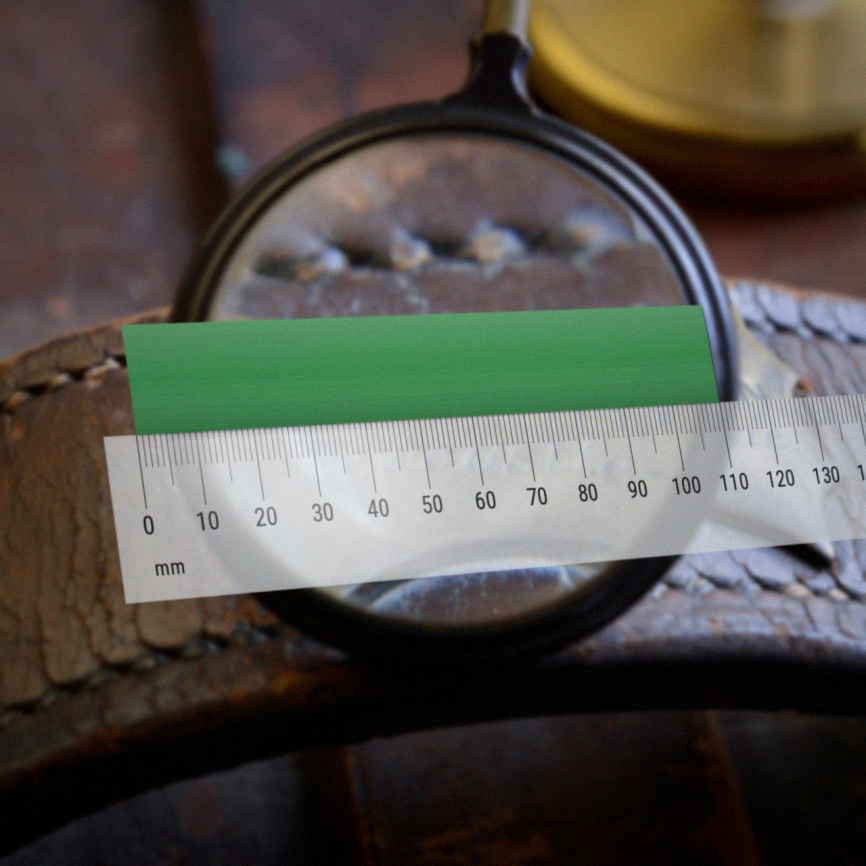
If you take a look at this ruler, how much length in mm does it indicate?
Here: 110 mm
